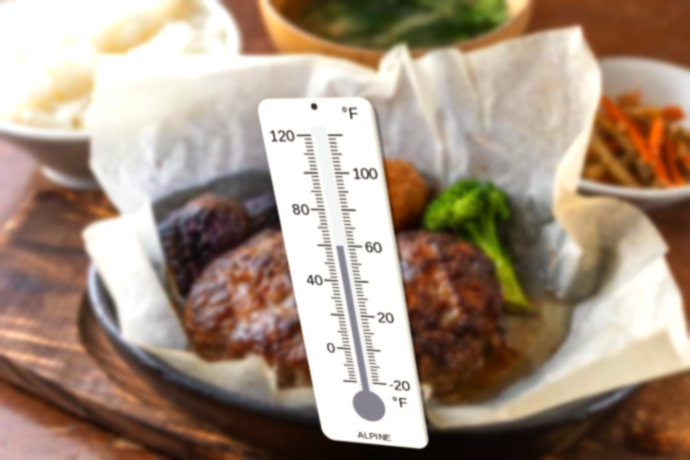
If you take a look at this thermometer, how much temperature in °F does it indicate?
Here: 60 °F
